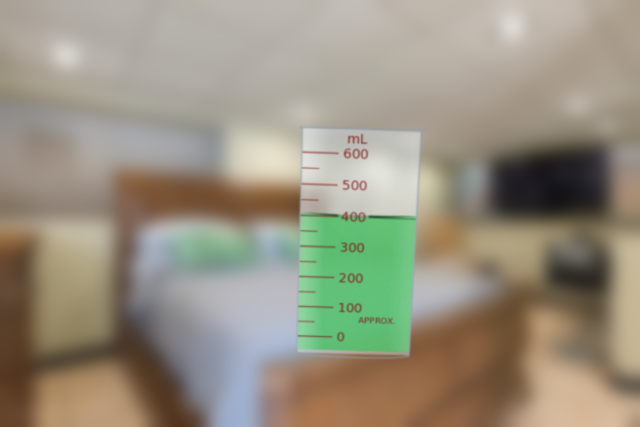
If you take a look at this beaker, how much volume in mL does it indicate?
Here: 400 mL
